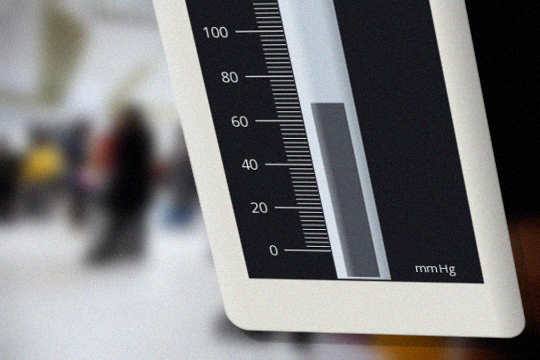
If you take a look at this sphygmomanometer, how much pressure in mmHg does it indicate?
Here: 68 mmHg
